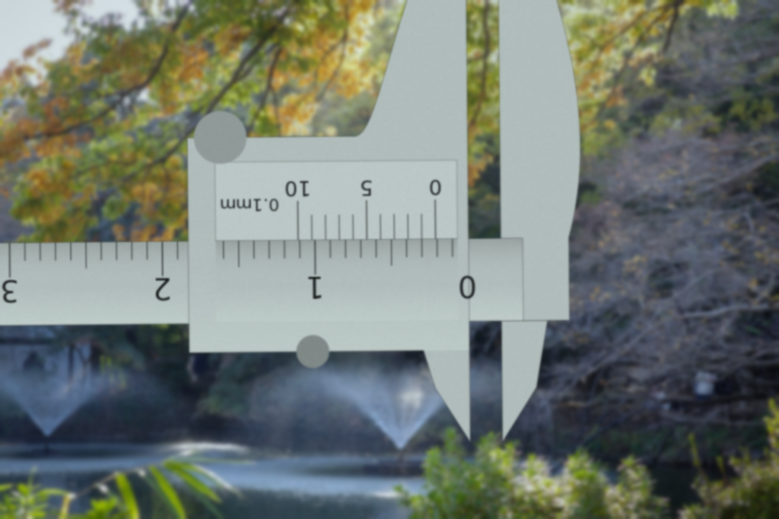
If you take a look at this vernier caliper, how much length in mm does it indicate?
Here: 2.1 mm
